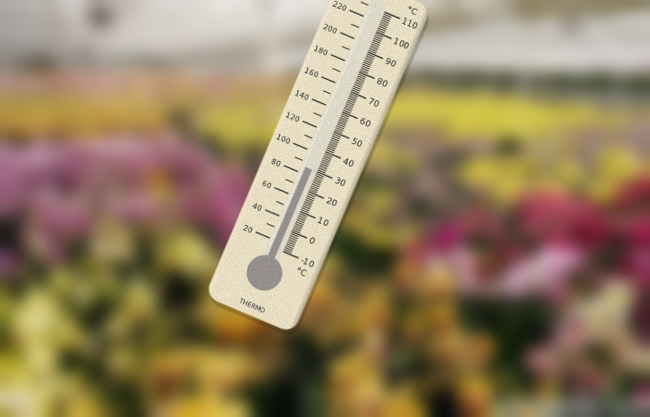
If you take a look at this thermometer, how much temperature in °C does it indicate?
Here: 30 °C
